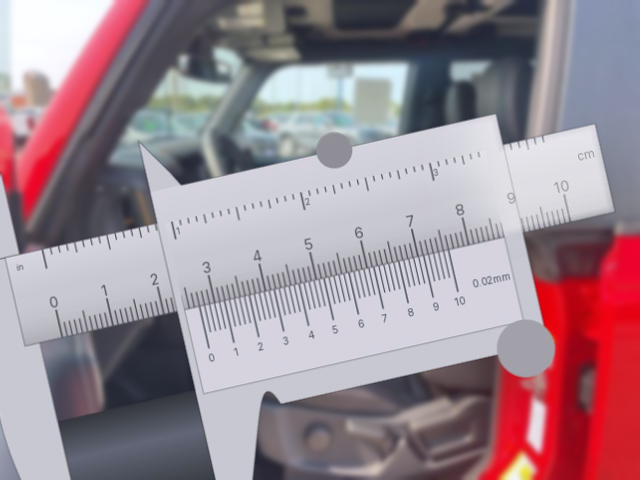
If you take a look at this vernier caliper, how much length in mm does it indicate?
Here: 27.0 mm
